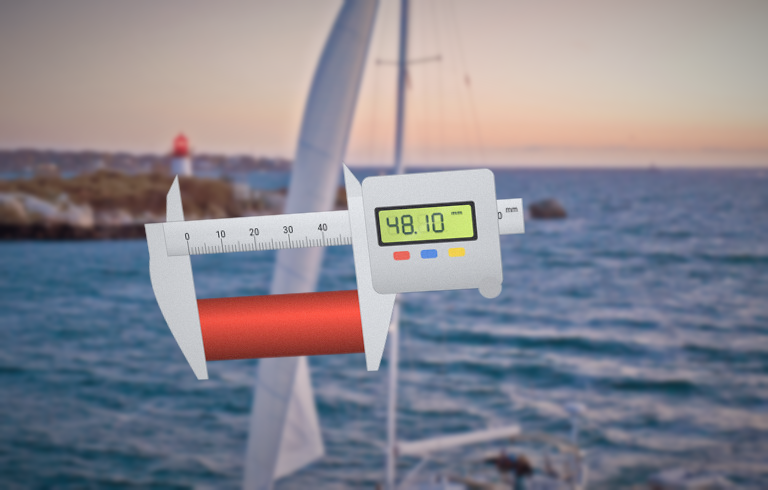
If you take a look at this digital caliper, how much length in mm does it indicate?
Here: 48.10 mm
